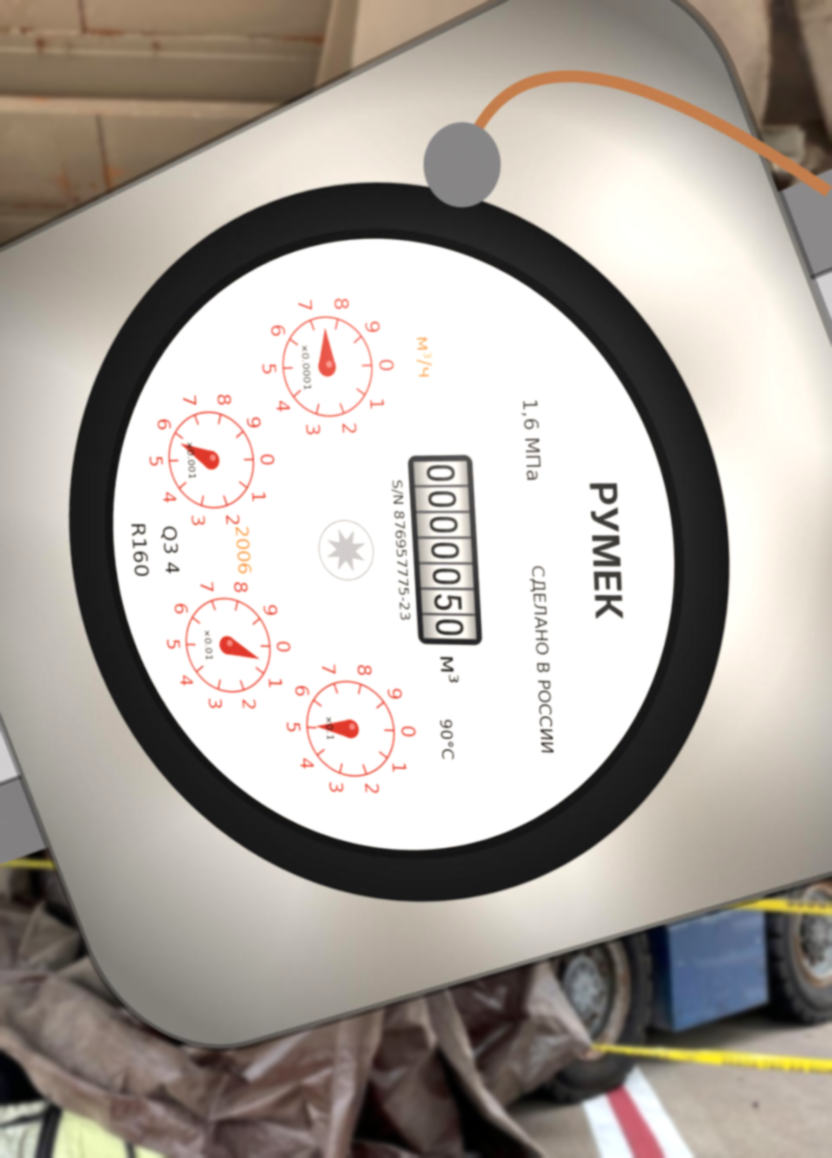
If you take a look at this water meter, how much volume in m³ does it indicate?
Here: 50.5057 m³
